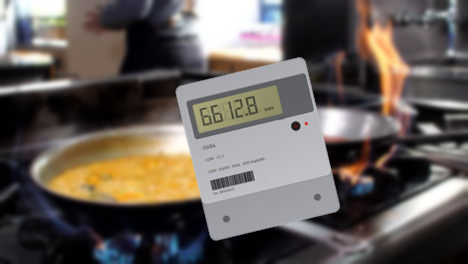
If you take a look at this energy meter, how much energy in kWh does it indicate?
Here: 6612.8 kWh
